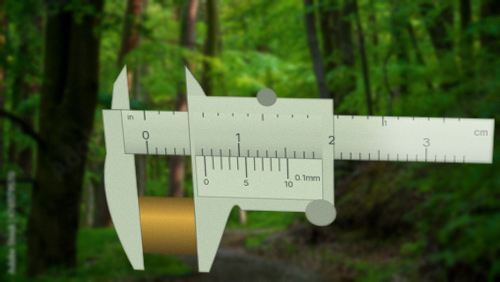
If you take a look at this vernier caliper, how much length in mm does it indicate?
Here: 6.2 mm
